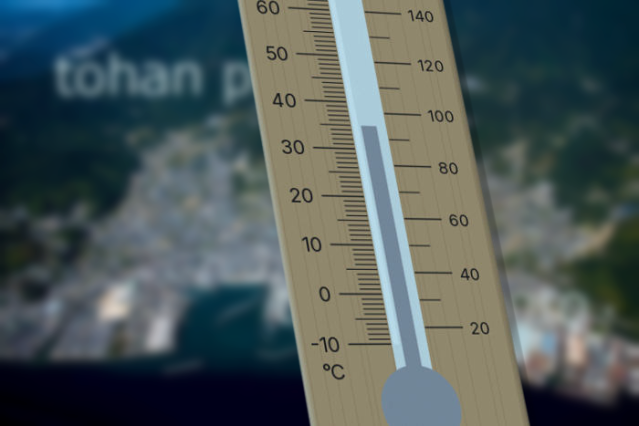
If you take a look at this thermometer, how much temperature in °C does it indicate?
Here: 35 °C
